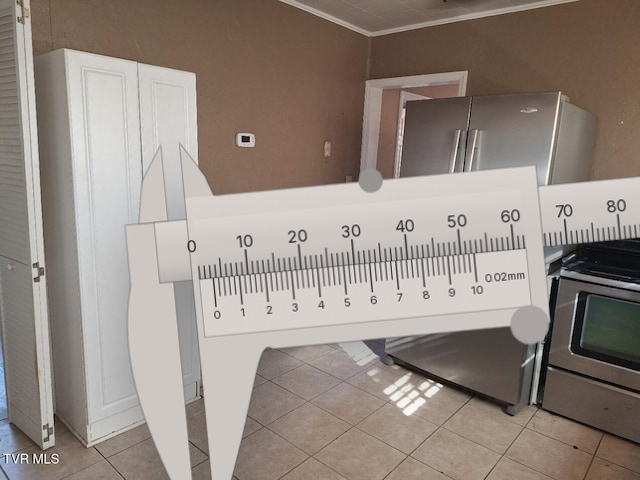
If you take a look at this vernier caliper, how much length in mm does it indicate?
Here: 3.5 mm
